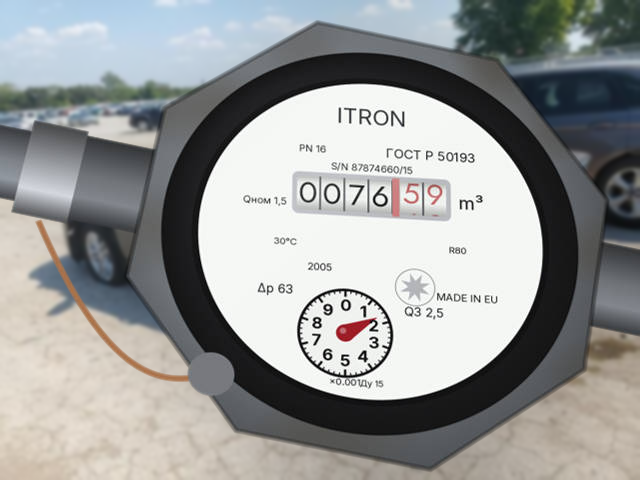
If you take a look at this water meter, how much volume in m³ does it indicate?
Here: 76.591 m³
